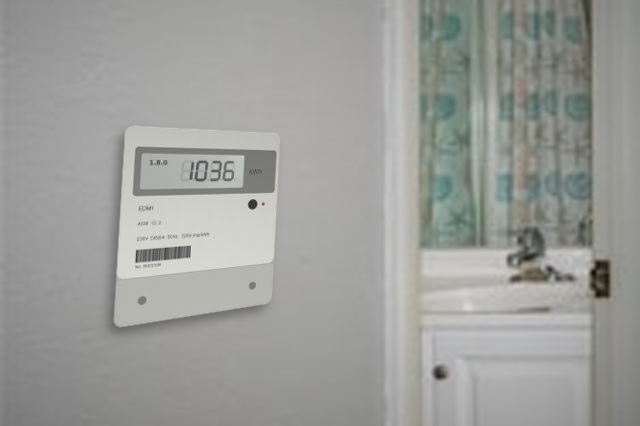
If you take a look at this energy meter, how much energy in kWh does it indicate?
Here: 1036 kWh
